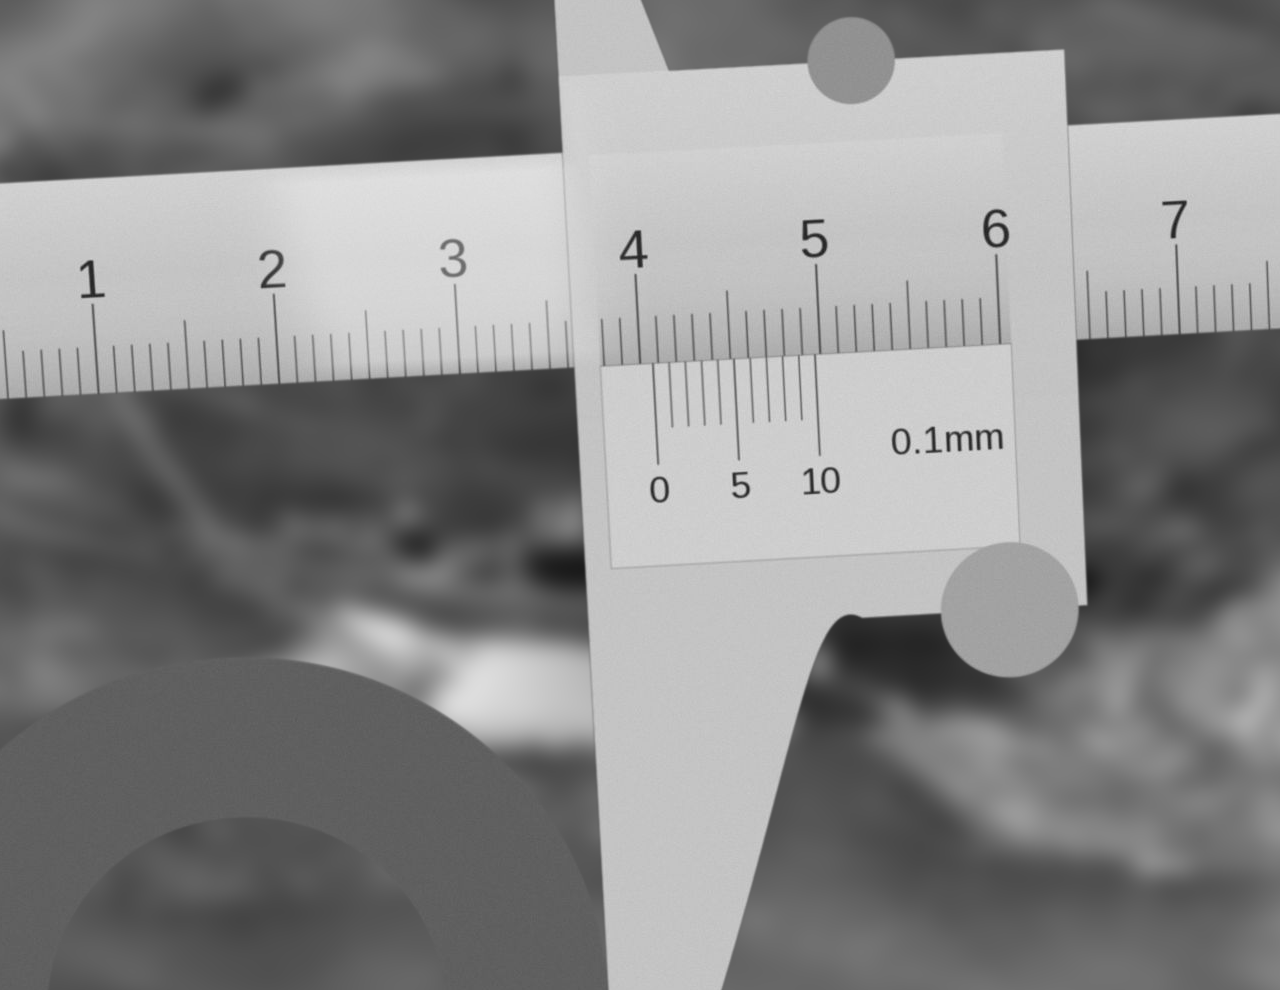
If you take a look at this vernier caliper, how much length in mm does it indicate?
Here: 40.7 mm
